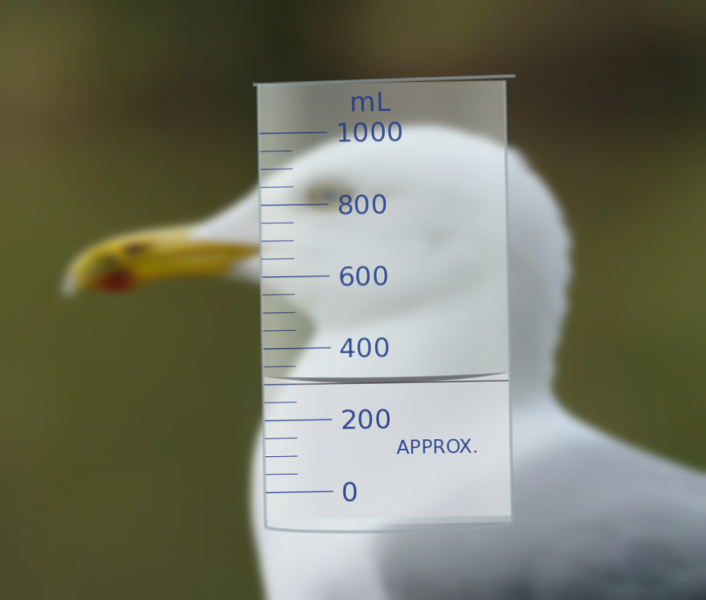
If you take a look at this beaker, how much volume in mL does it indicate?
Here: 300 mL
